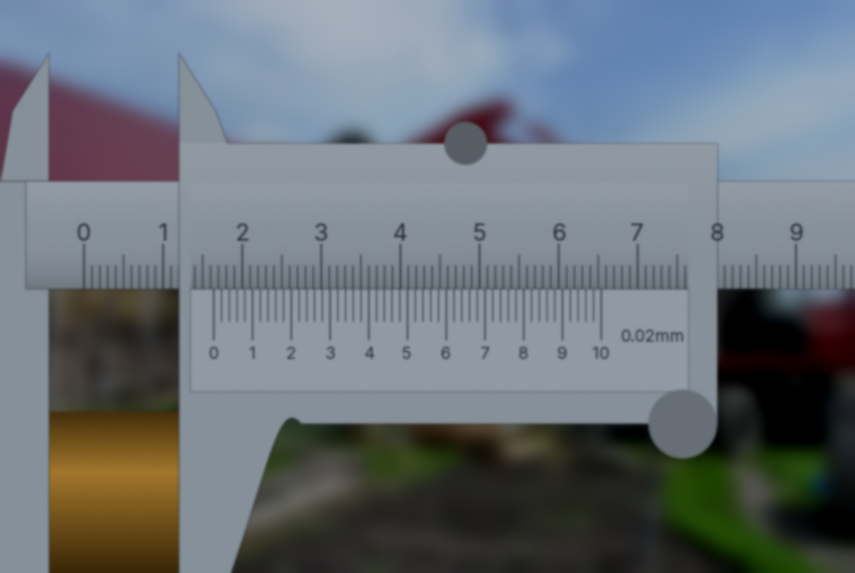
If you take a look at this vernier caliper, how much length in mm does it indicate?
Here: 16.4 mm
